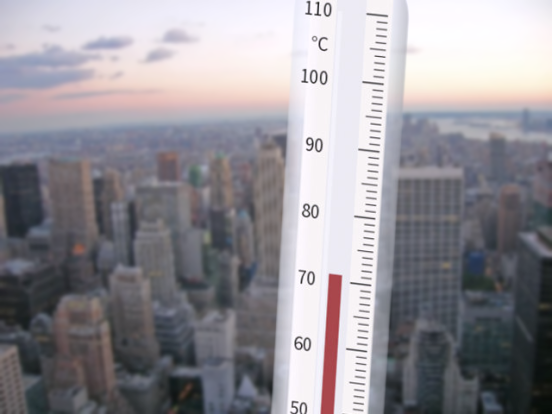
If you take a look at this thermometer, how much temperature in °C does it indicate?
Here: 71 °C
